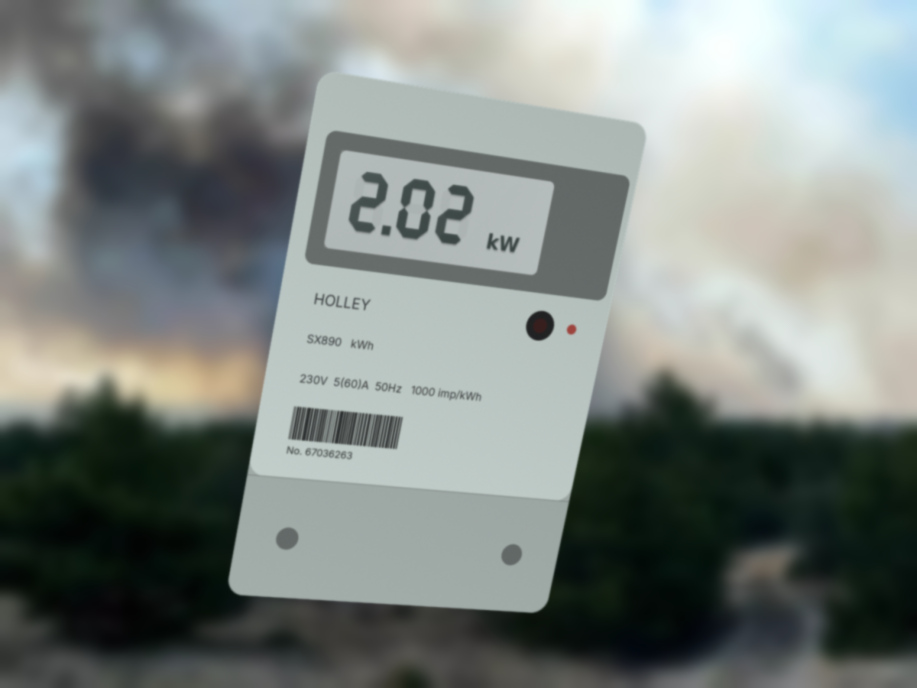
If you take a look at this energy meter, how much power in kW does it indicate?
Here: 2.02 kW
